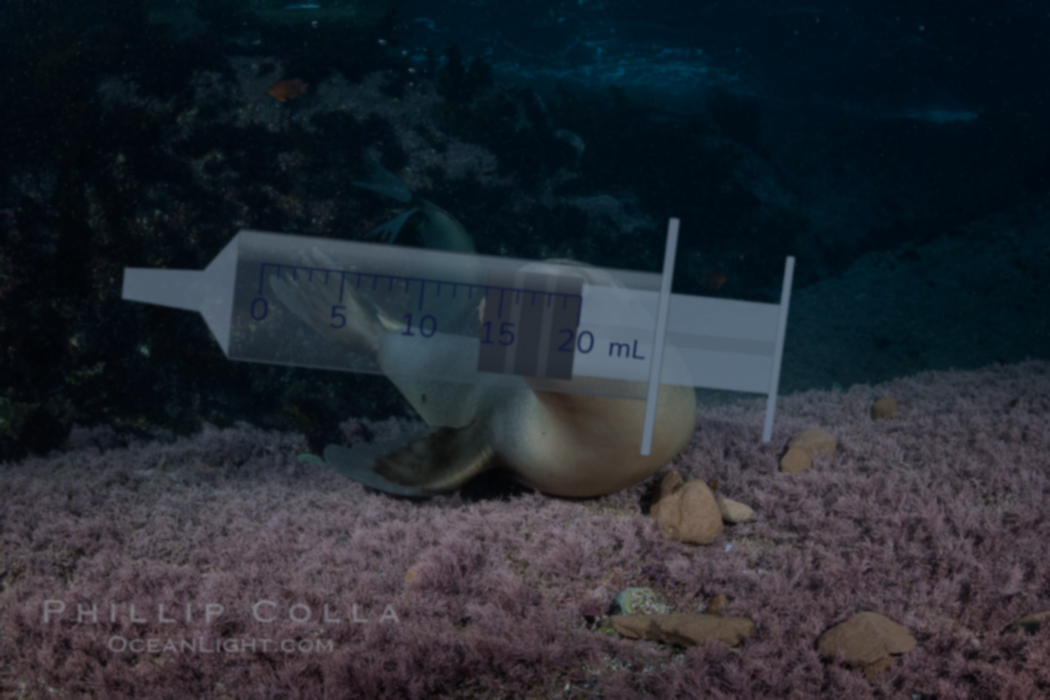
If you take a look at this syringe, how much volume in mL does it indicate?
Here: 14 mL
